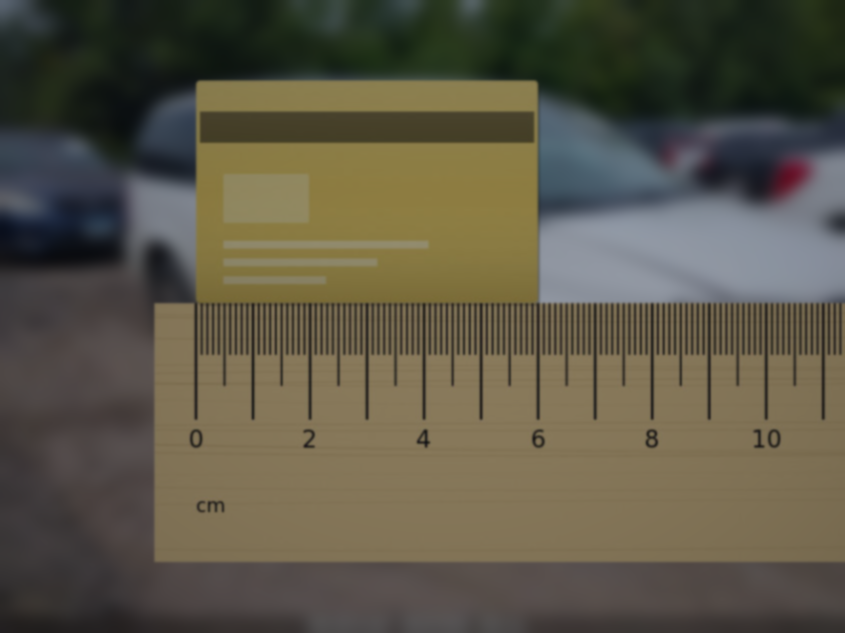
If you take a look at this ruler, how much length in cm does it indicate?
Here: 6 cm
